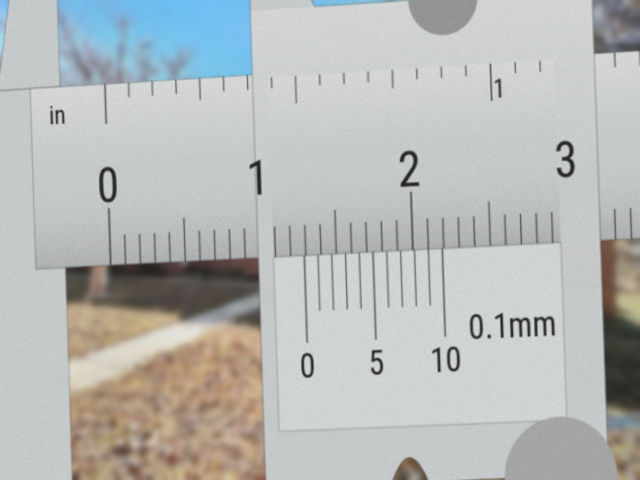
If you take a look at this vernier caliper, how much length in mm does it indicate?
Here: 12.9 mm
